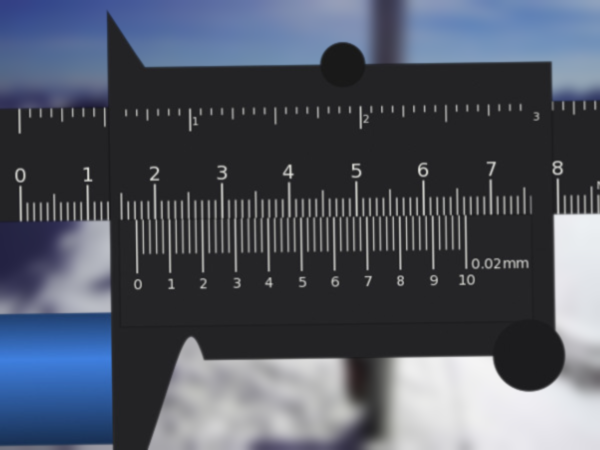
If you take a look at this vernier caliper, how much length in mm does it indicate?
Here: 17.2 mm
